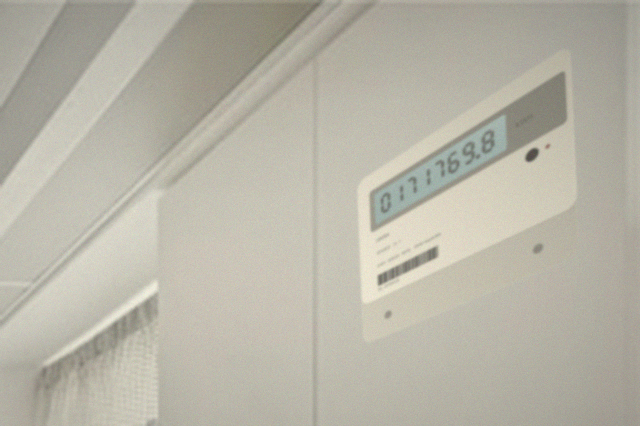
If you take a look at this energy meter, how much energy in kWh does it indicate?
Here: 171769.8 kWh
